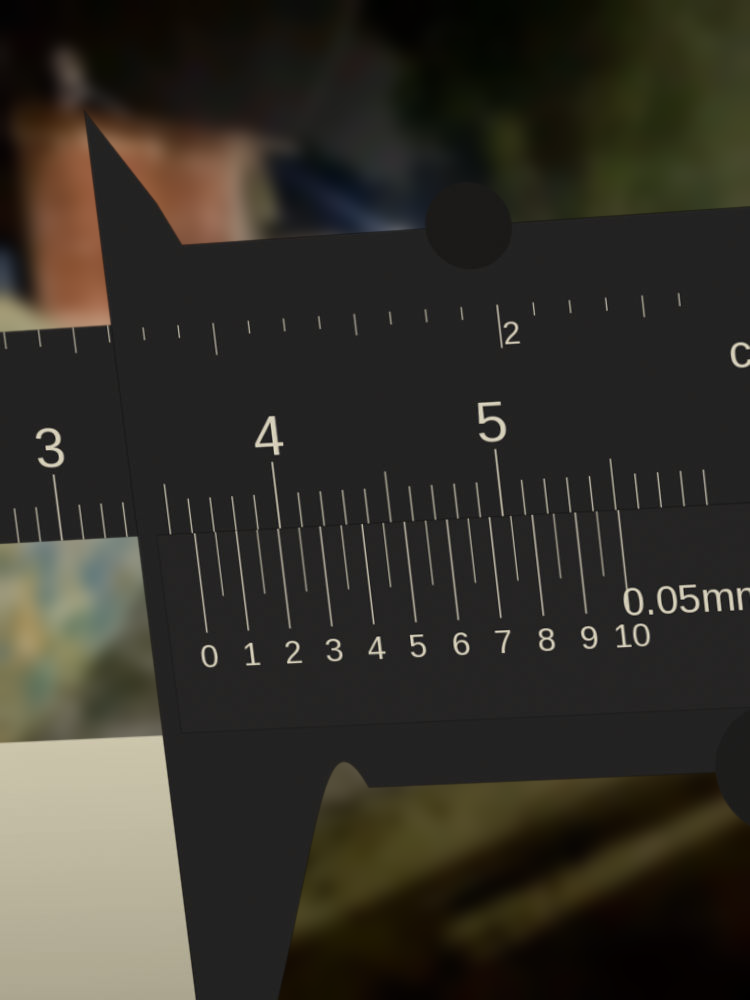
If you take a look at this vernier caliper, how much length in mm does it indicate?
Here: 36.1 mm
